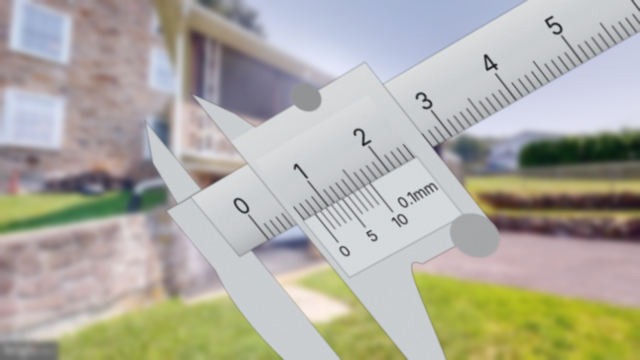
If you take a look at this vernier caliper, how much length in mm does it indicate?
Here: 7.8 mm
